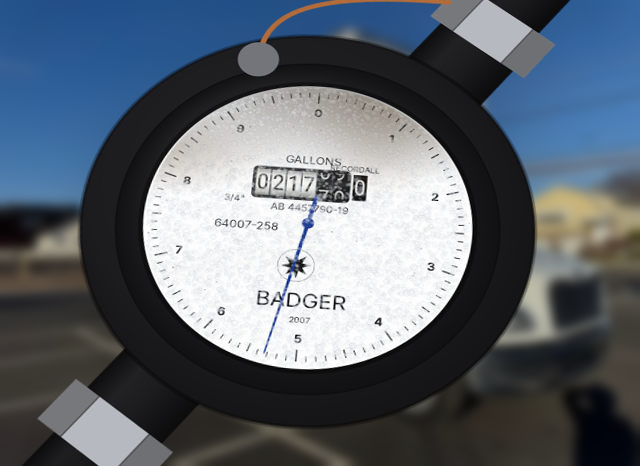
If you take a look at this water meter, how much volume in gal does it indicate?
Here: 217695.3 gal
